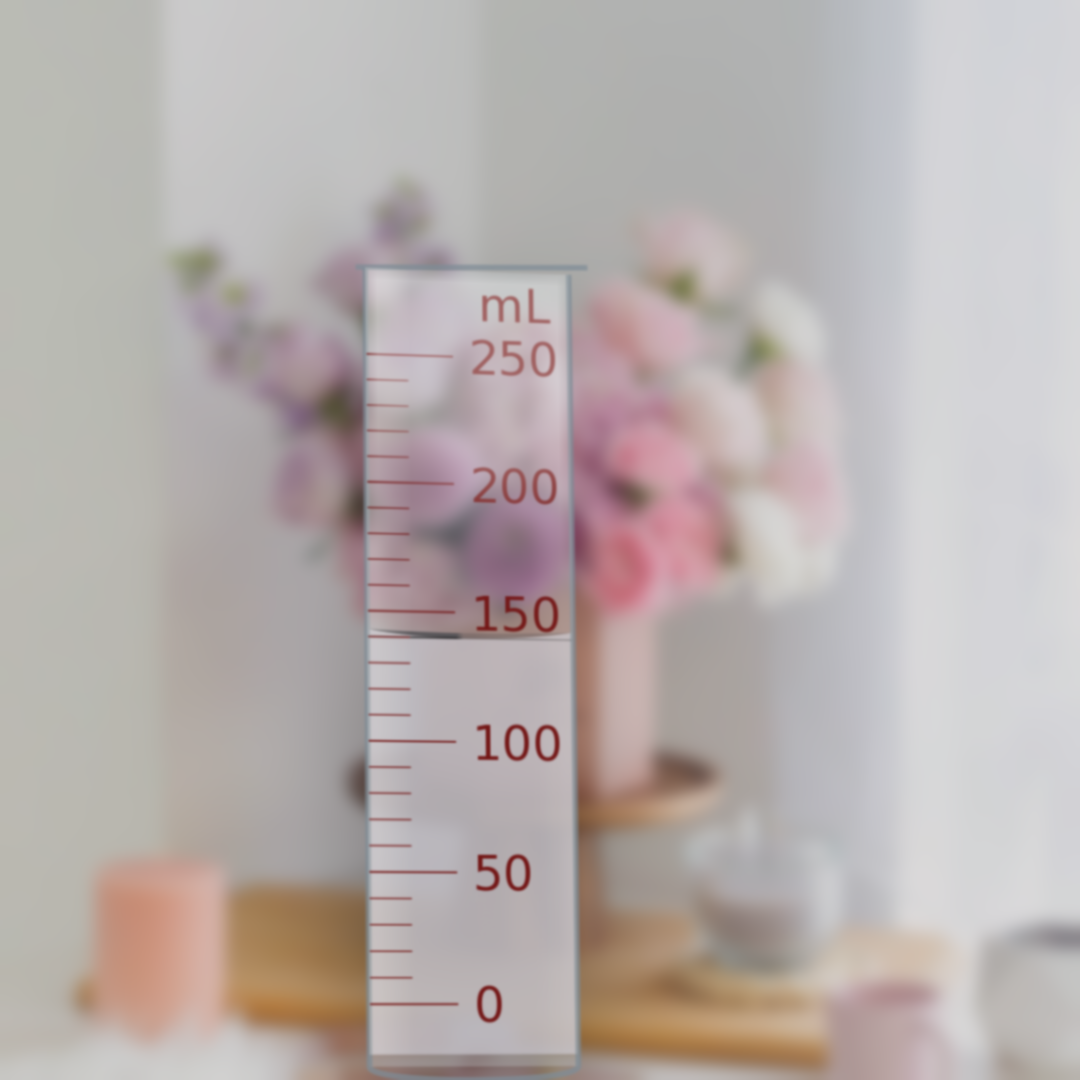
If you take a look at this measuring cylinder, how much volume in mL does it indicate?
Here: 140 mL
